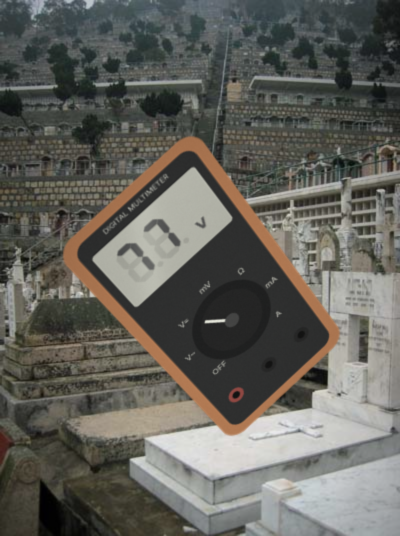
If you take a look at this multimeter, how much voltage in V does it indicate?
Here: 77 V
